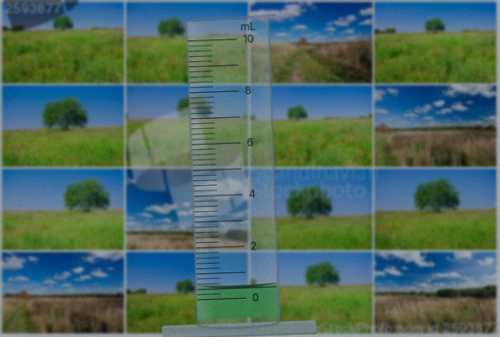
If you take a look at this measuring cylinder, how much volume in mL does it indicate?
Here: 0.4 mL
